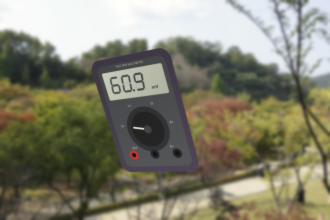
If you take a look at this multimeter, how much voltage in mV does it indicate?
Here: 60.9 mV
